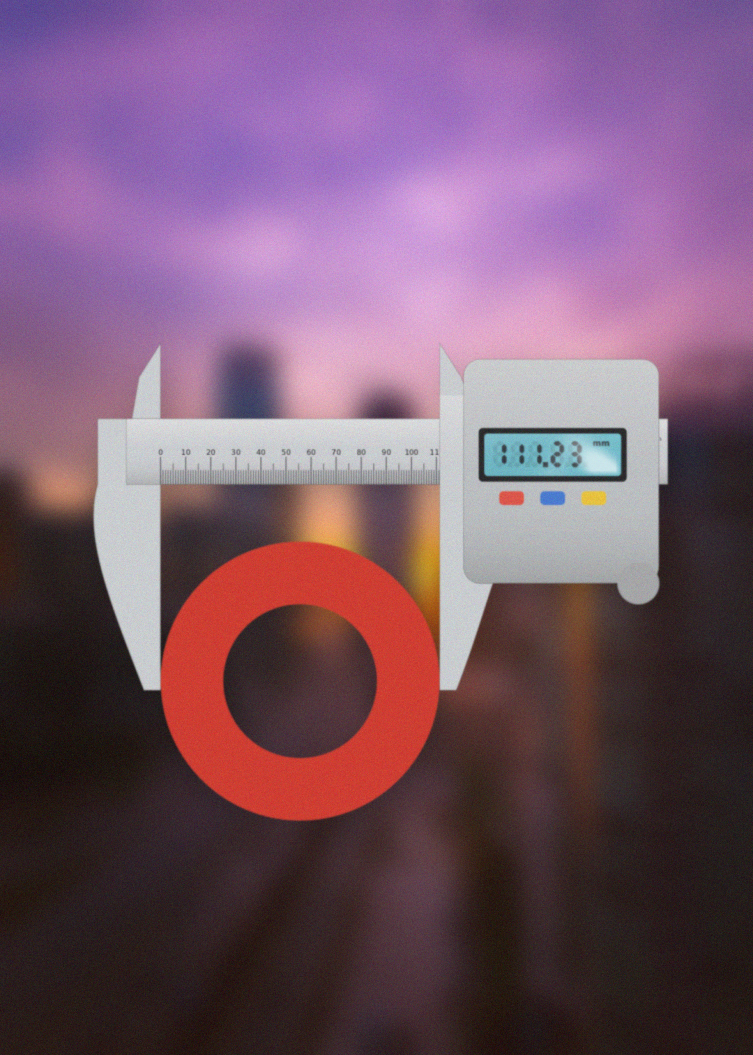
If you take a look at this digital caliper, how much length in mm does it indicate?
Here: 111.23 mm
